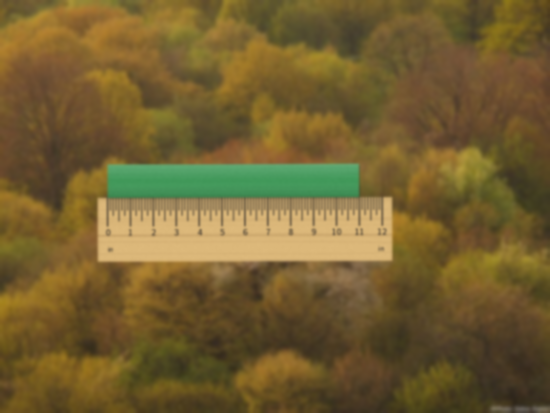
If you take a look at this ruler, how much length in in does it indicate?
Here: 11 in
